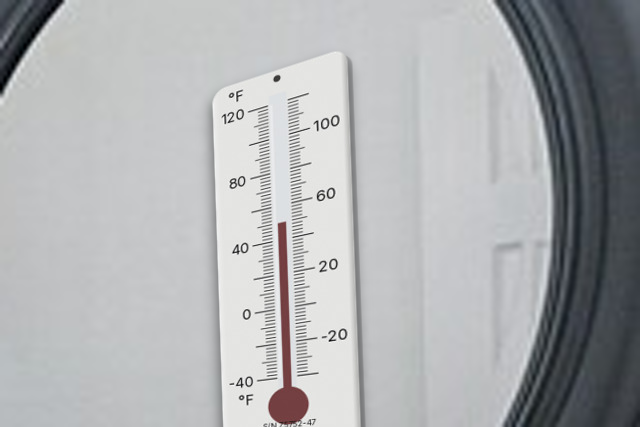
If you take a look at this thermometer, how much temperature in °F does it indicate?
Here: 50 °F
